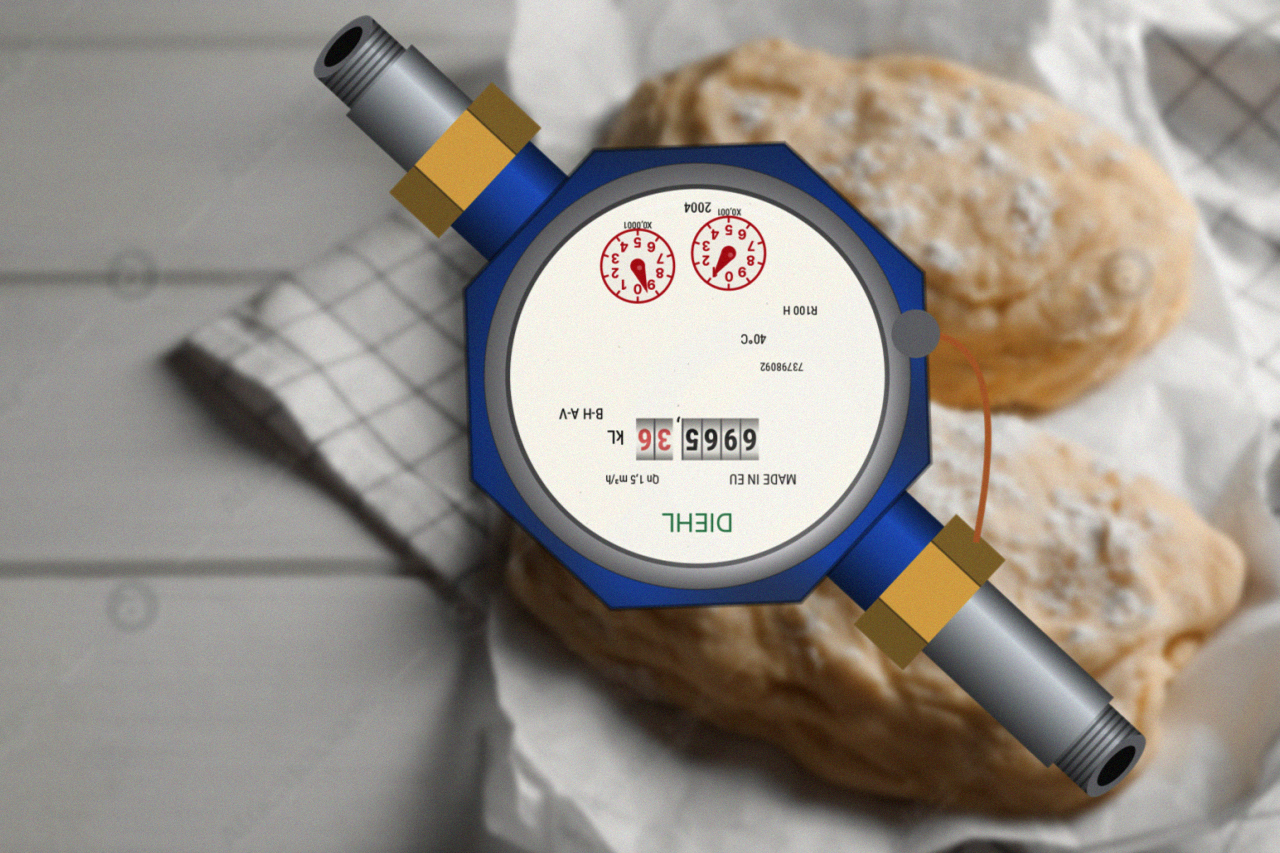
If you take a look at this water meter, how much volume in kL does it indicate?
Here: 6965.3609 kL
